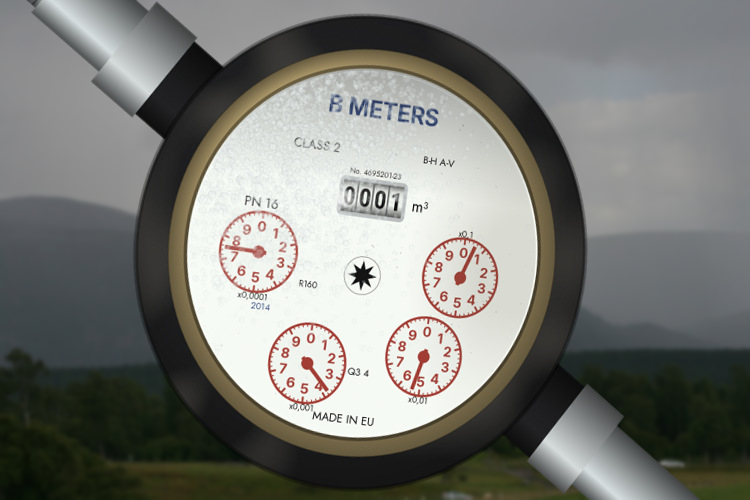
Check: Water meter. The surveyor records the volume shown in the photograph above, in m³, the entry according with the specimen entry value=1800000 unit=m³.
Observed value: value=1.0537 unit=m³
